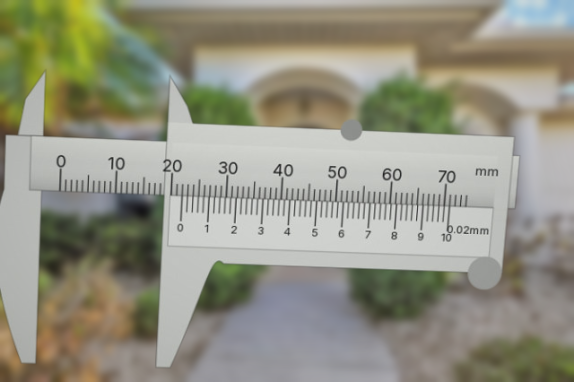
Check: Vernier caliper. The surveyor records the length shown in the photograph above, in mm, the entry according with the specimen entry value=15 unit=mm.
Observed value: value=22.0 unit=mm
